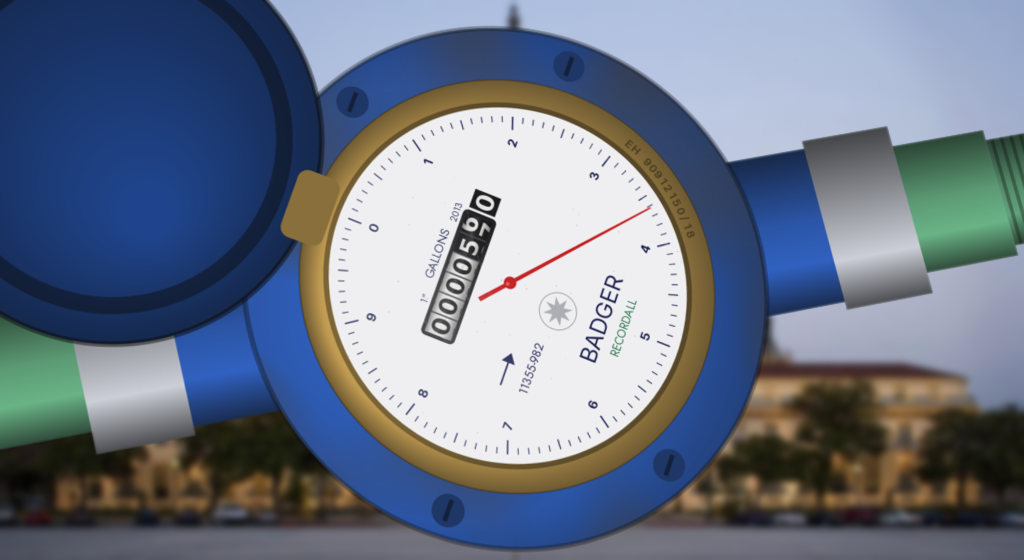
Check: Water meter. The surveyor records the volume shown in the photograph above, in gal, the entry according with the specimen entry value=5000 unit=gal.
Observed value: value=563.6 unit=gal
